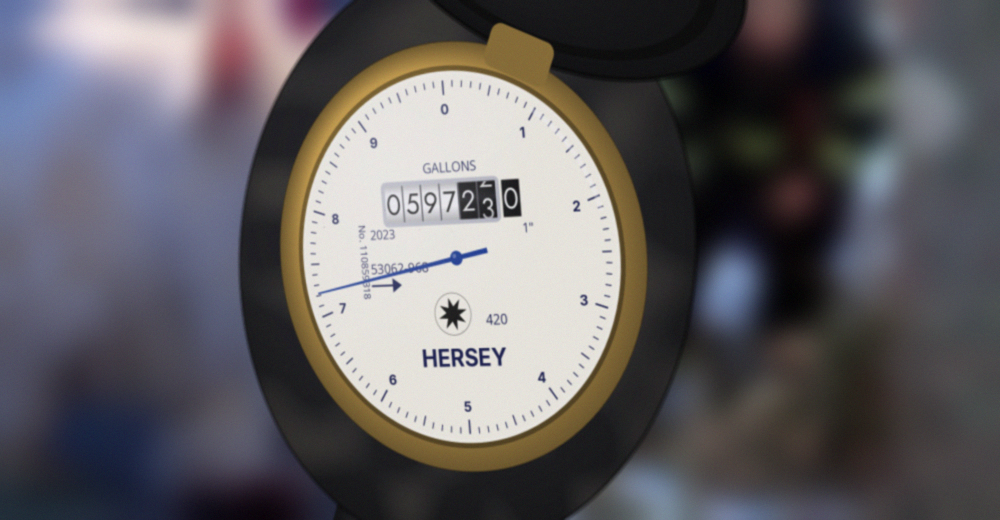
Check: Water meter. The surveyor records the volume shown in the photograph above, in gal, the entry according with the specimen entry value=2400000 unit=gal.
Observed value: value=597227.2 unit=gal
